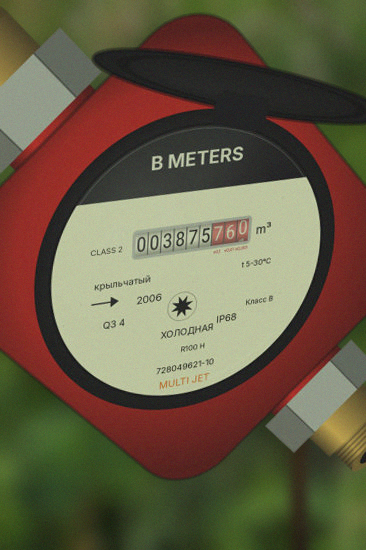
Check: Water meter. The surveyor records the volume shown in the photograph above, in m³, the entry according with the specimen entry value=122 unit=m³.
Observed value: value=3875.760 unit=m³
